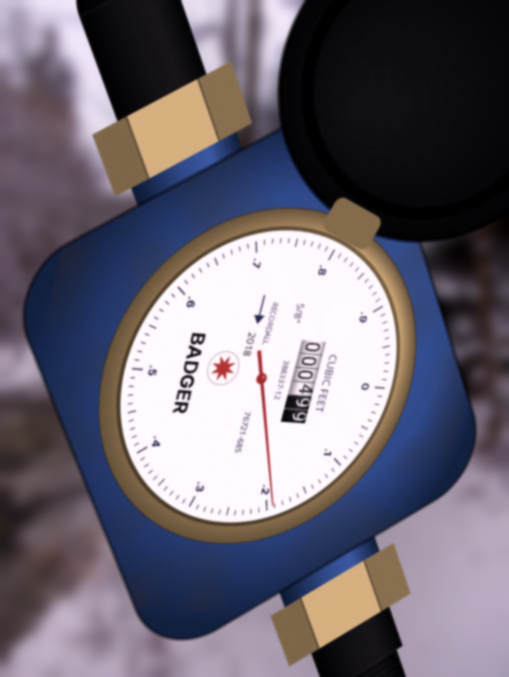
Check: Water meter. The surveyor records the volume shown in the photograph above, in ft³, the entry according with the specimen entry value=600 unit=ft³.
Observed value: value=499.19 unit=ft³
